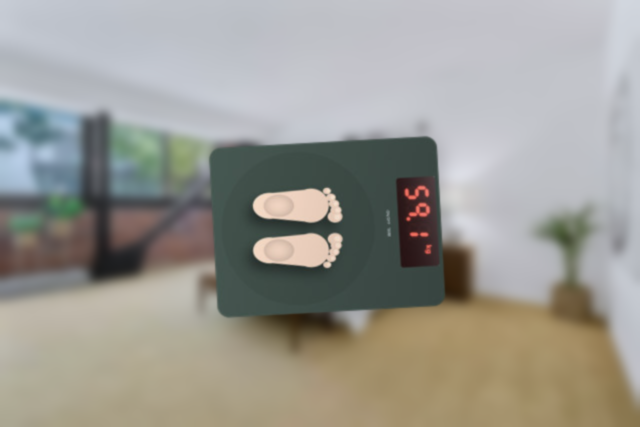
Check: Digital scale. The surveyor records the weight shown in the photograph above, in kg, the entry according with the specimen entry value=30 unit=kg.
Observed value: value=59.1 unit=kg
